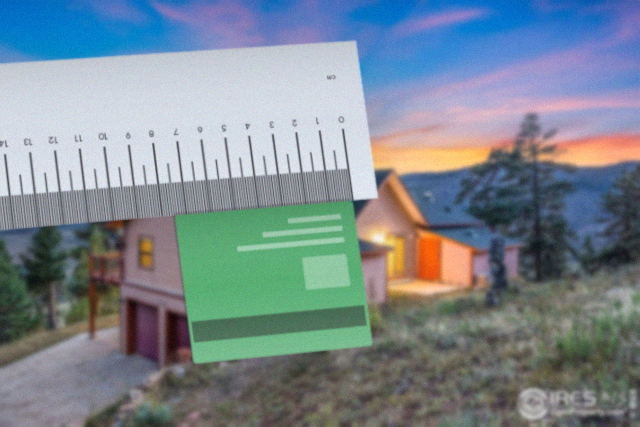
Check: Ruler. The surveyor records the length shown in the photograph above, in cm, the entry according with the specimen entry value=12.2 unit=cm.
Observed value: value=7.5 unit=cm
